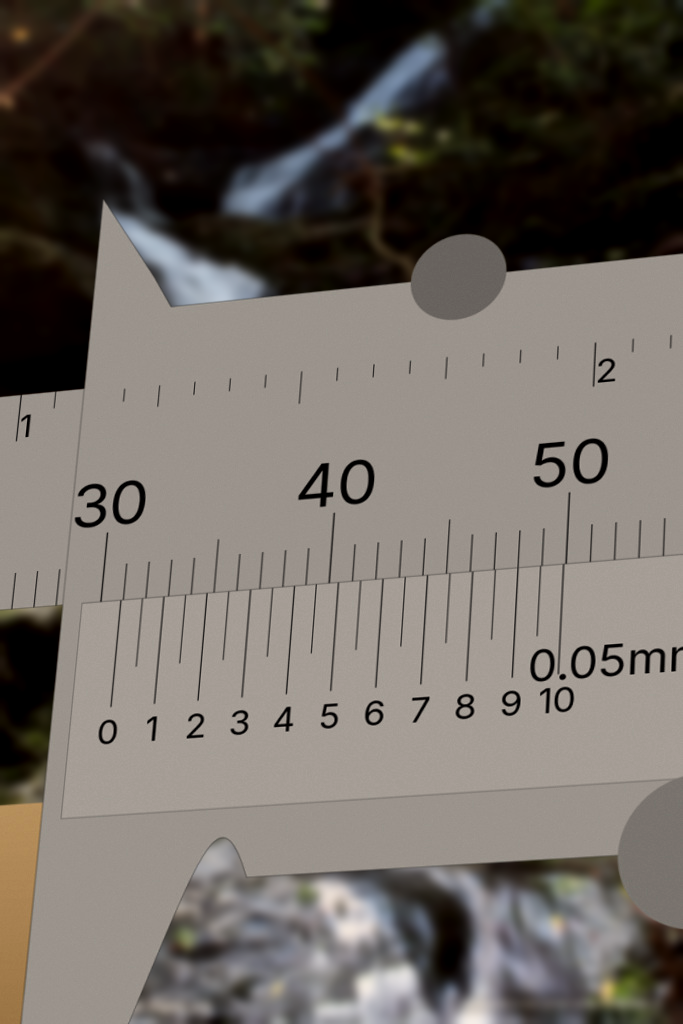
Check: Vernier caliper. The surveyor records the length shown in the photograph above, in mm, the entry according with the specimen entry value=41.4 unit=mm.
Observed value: value=30.9 unit=mm
